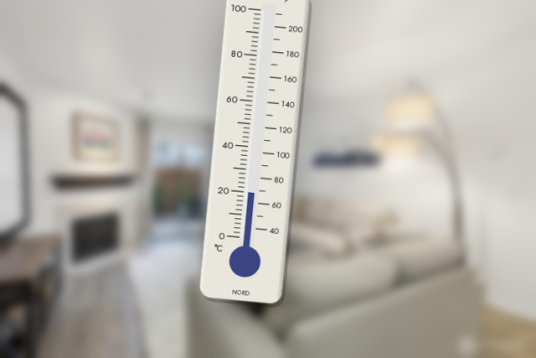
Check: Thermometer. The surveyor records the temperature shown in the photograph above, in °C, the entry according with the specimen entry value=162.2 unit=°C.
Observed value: value=20 unit=°C
